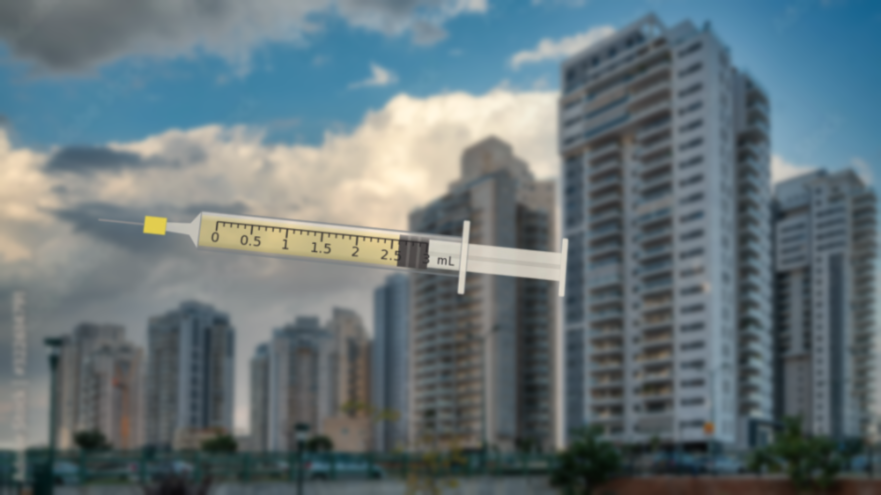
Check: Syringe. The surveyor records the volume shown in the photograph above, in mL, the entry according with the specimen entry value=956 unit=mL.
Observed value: value=2.6 unit=mL
